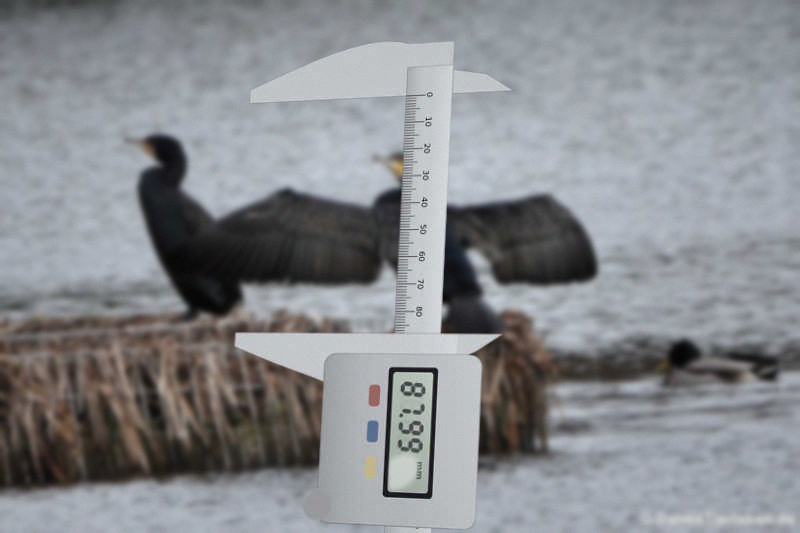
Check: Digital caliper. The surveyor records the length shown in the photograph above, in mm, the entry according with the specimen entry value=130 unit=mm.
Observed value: value=87.99 unit=mm
